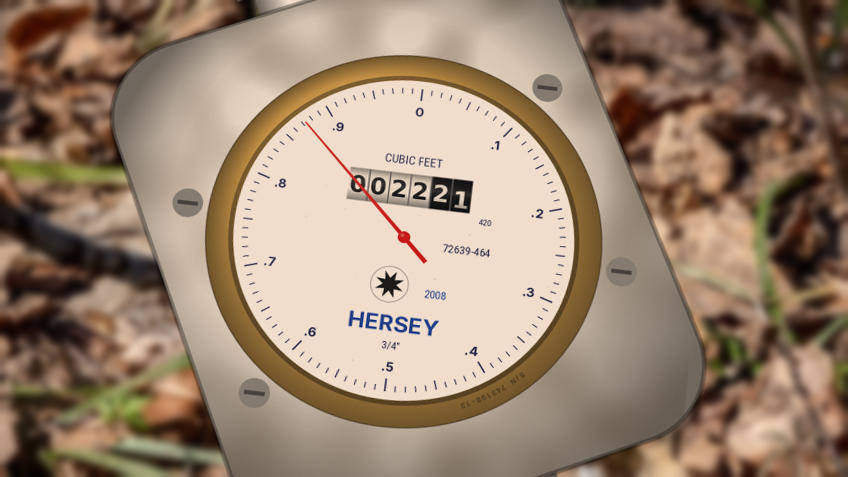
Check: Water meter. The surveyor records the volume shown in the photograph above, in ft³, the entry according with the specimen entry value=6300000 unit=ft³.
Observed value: value=2220.87 unit=ft³
